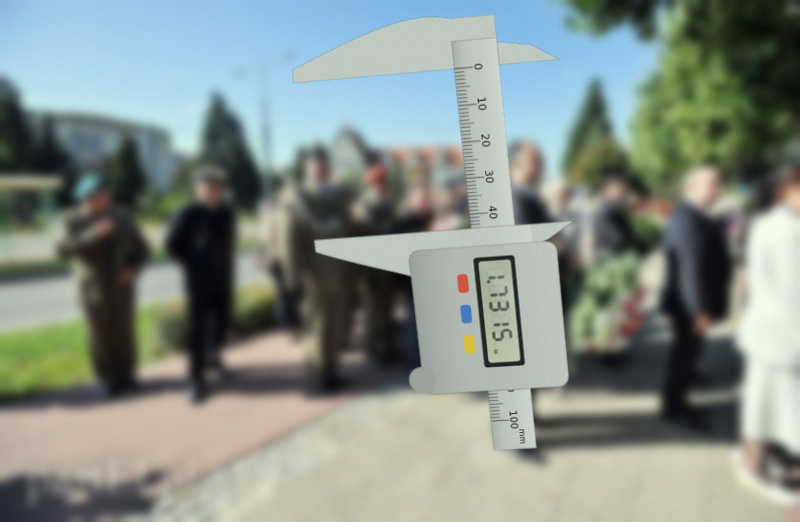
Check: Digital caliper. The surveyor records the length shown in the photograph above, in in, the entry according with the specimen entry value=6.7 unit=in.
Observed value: value=1.7315 unit=in
